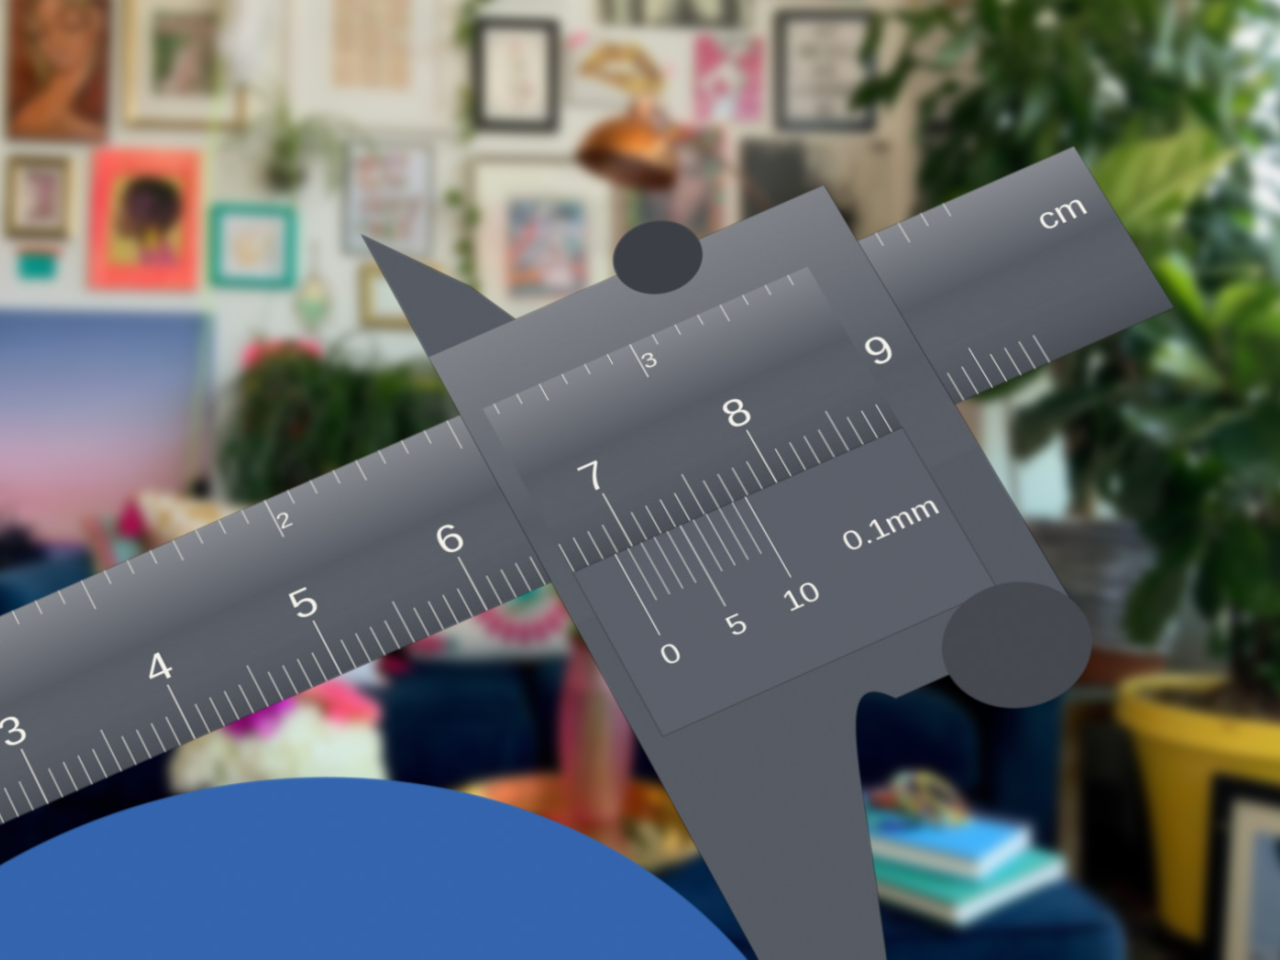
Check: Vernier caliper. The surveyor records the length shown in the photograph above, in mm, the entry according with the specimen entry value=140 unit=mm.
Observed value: value=68.8 unit=mm
